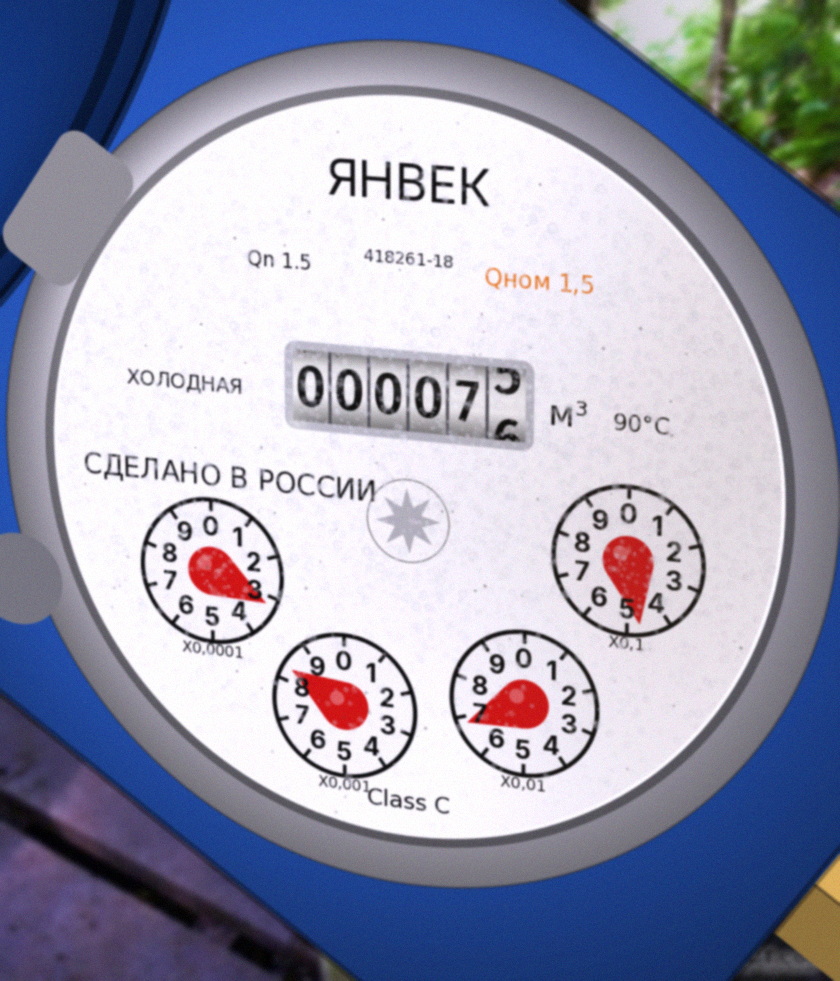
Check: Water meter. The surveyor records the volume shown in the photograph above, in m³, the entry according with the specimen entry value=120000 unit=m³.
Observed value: value=75.4683 unit=m³
